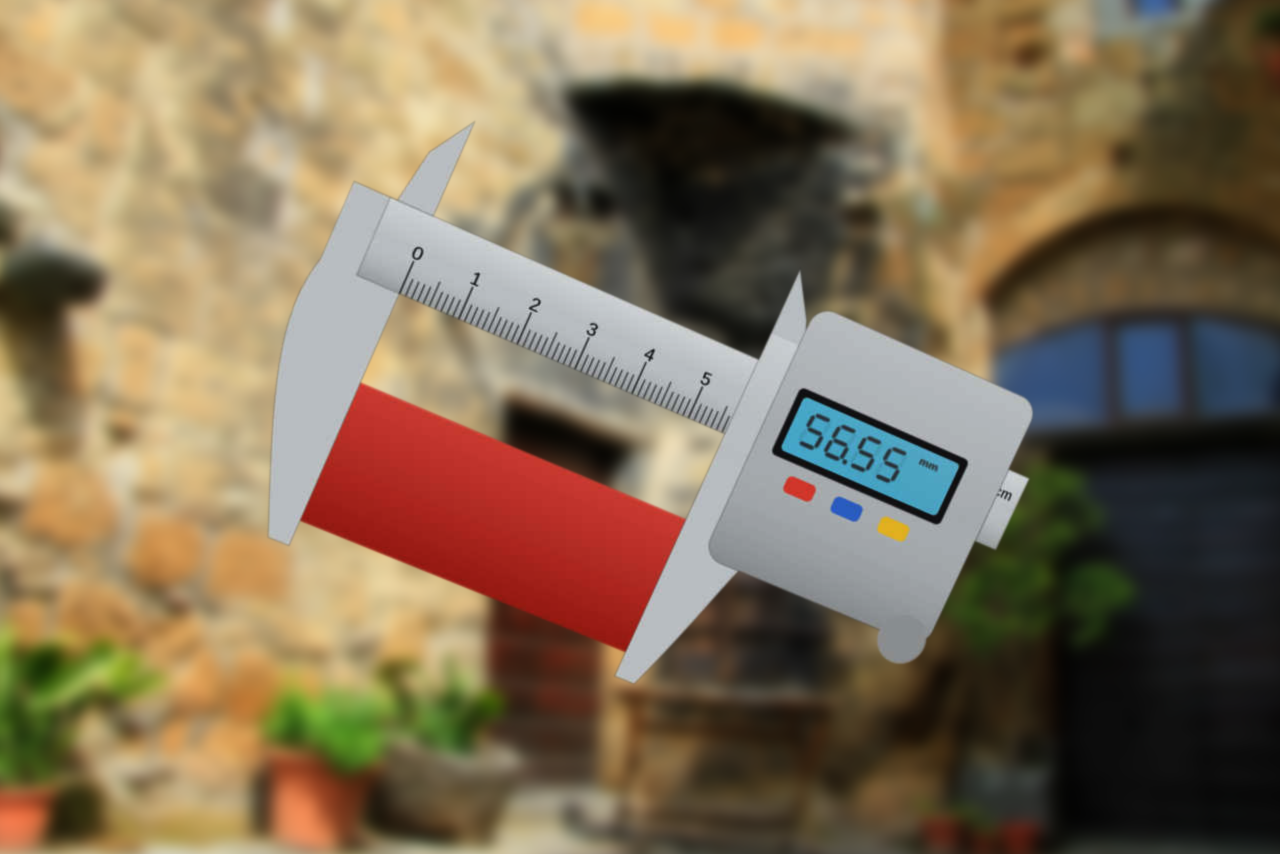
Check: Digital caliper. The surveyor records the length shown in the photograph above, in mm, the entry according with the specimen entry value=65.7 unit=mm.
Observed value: value=56.55 unit=mm
